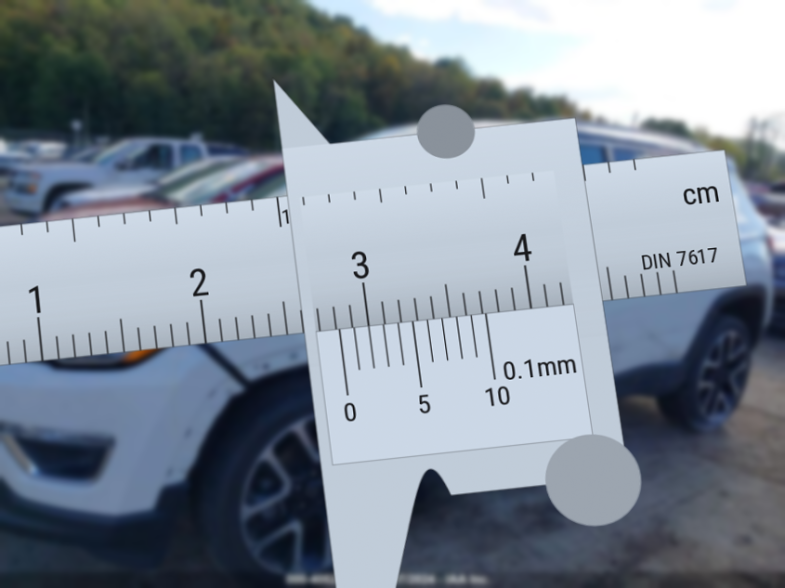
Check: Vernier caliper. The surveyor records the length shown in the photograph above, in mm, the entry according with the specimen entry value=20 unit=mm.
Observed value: value=28.2 unit=mm
